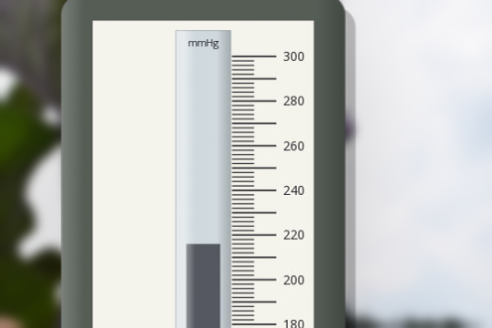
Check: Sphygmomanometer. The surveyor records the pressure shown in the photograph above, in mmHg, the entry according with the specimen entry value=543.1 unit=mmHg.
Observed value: value=216 unit=mmHg
